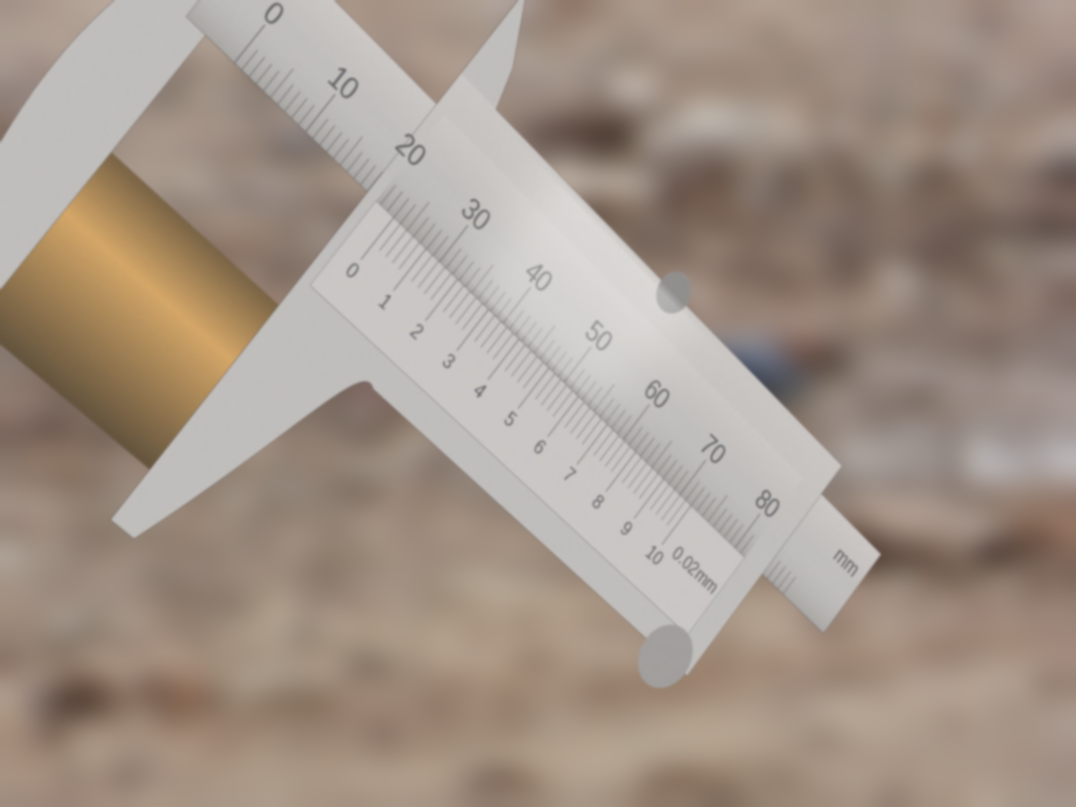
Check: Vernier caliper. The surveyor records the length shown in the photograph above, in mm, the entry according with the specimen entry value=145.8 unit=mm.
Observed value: value=23.0 unit=mm
